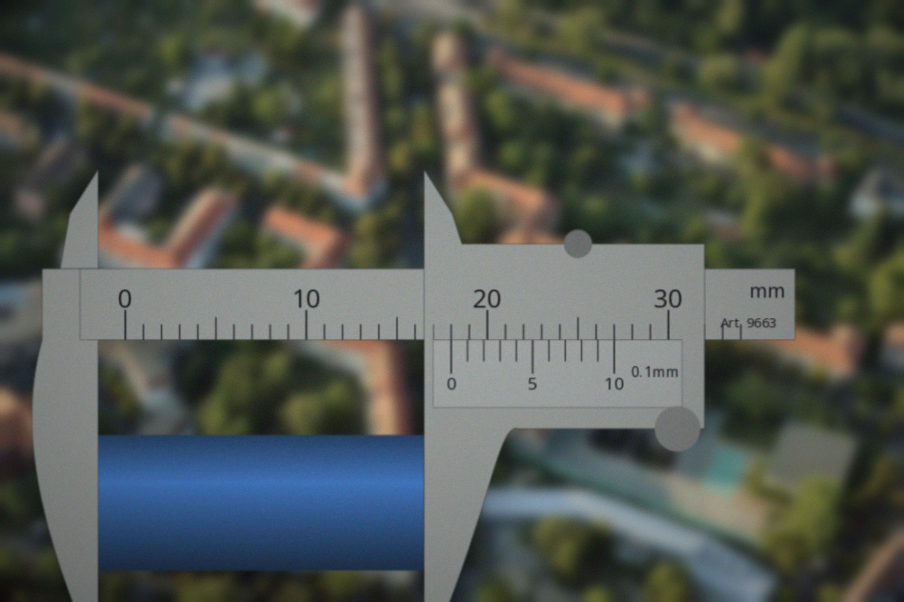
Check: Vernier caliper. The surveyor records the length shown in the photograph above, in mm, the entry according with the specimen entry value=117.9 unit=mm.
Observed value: value=18.0 unit=mm
